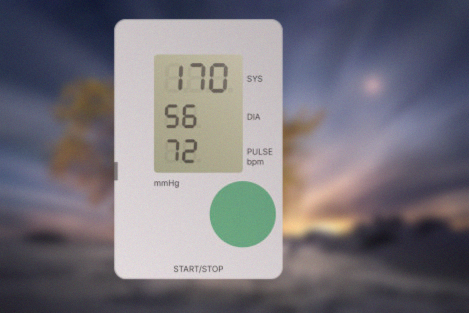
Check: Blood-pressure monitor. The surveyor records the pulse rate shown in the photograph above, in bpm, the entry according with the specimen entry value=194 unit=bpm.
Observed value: value=72 unit=bpm
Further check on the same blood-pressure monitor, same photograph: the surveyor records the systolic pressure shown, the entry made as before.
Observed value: value=170 unit=mmHg
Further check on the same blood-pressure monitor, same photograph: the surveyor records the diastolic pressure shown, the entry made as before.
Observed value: value=56 unit=mmHg
